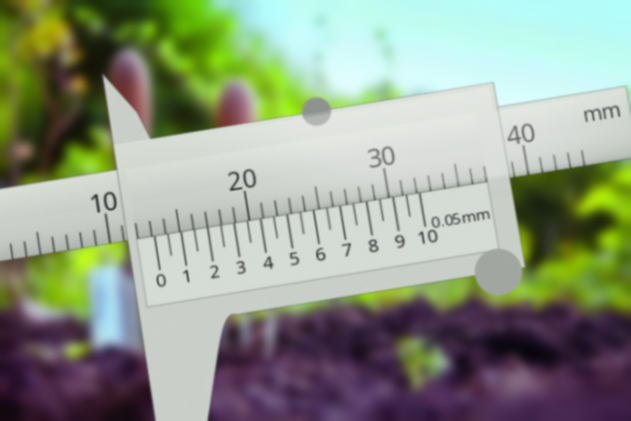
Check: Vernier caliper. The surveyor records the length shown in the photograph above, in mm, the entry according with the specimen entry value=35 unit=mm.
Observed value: value=13.2 unit=mm
